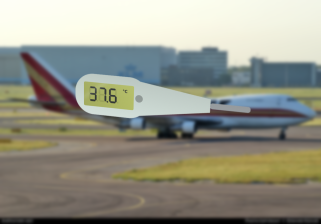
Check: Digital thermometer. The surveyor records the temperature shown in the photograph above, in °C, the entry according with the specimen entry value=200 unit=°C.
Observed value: value=37.6 unit=°C
